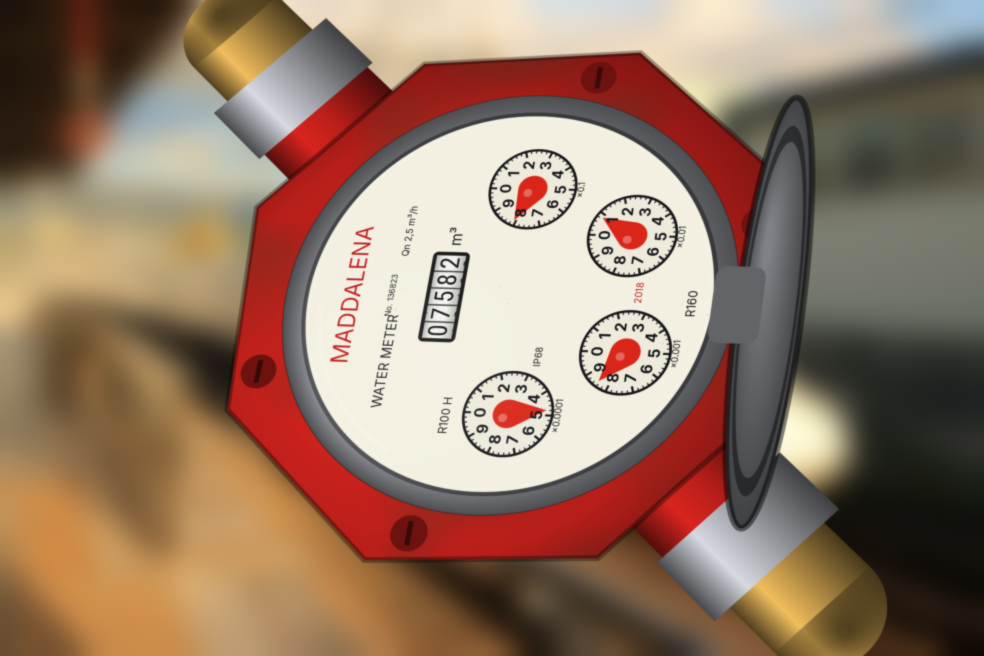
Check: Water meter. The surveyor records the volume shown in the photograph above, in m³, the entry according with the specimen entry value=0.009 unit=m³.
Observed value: value=7582.8084 unit=m³
